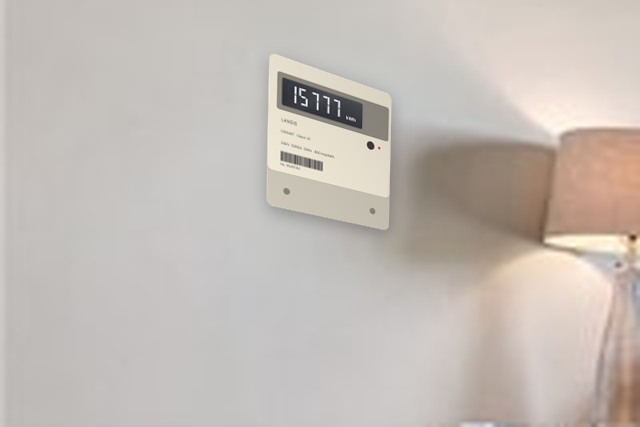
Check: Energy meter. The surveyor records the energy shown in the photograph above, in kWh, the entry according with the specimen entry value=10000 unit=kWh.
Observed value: value=15777 unit=kWh
